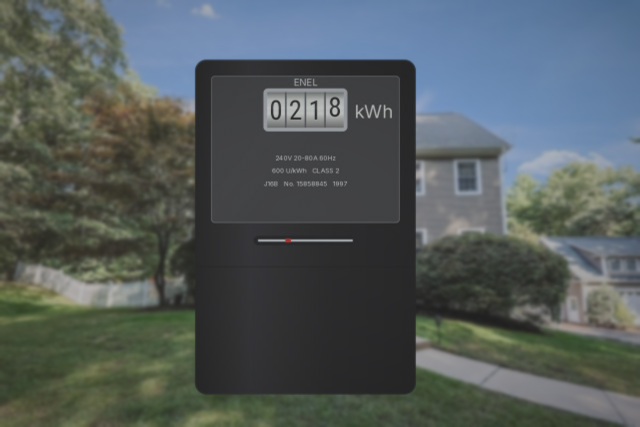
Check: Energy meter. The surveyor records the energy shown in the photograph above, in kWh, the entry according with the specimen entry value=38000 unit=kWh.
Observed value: value=218 unit=kWh
